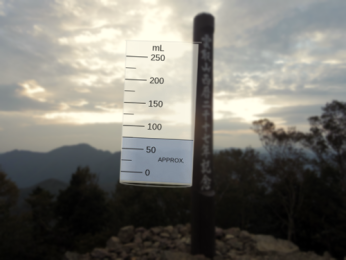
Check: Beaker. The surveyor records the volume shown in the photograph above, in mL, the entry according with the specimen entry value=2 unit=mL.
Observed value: value=75 unit=mL
